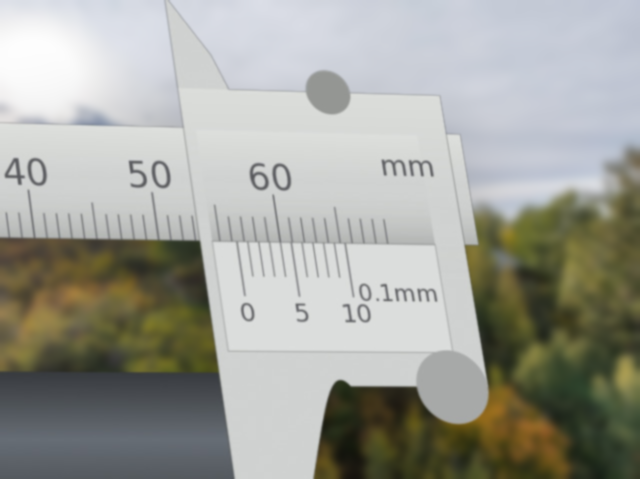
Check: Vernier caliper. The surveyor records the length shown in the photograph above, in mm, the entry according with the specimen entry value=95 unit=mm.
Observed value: value=56.4 unit=mm
